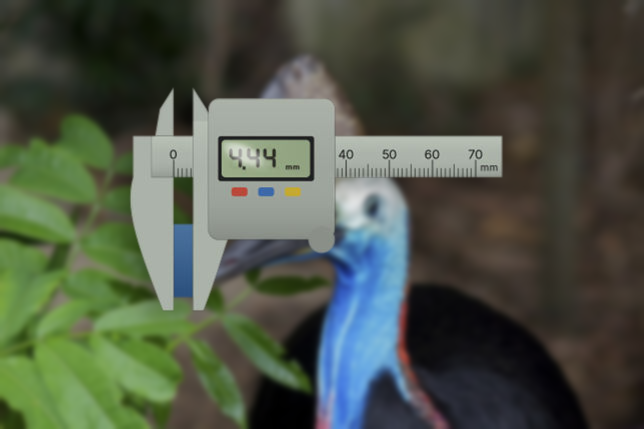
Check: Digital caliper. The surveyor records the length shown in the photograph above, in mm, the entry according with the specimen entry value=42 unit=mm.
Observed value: value=4.44 unit=mm
